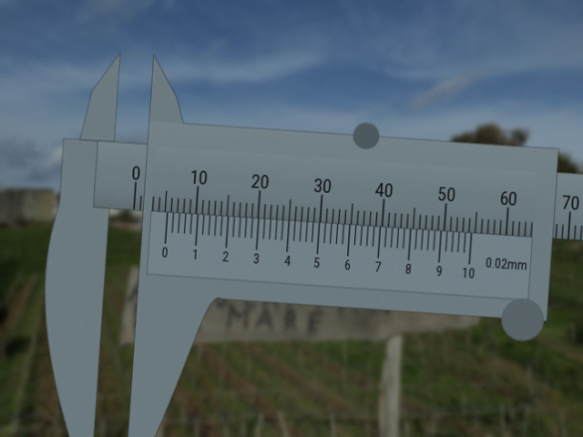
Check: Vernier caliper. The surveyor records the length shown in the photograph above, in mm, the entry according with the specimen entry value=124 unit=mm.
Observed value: value=5.4 unit=mm
